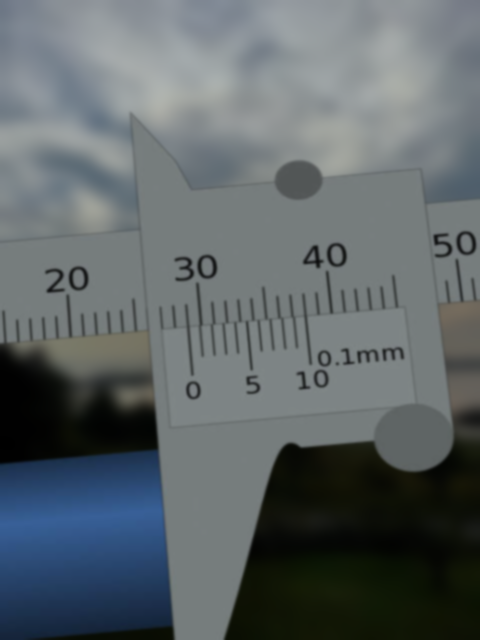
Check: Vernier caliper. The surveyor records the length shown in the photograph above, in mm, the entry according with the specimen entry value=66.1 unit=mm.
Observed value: value=29.0 unit=mm
